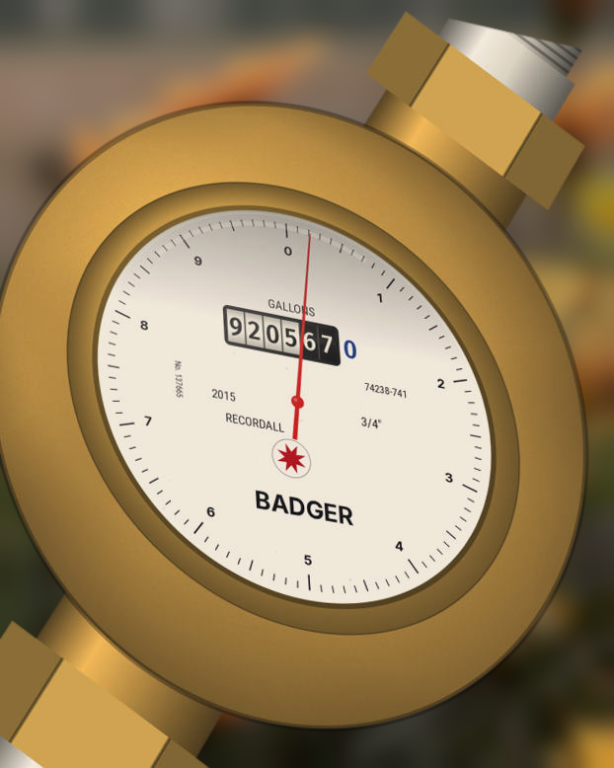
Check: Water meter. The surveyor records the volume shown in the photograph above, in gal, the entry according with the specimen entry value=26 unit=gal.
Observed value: value=9205670.2 unit=gal
